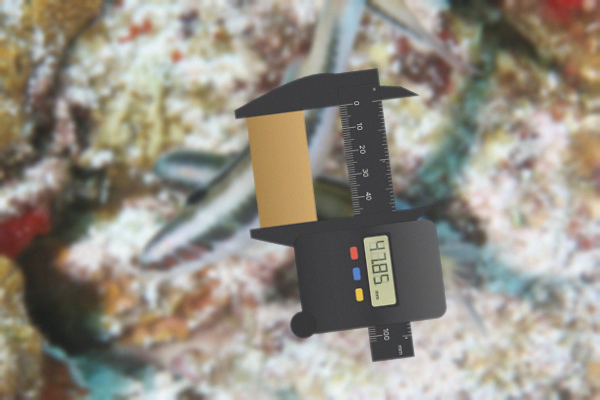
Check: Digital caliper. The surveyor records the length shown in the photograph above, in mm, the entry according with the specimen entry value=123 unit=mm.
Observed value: value=47.85 unit=mm
